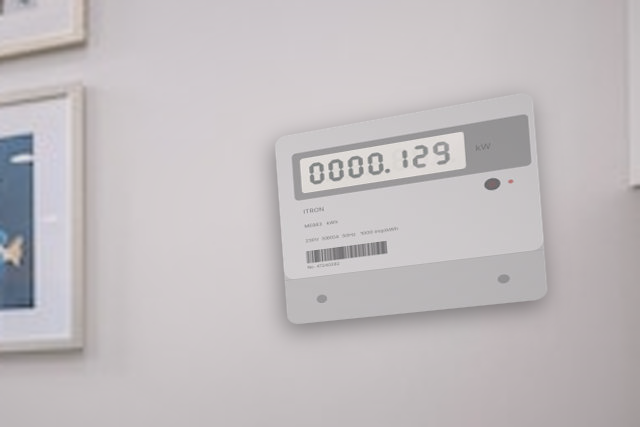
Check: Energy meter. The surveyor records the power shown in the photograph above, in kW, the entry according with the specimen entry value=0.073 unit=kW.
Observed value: value=0.129 unit=kW
